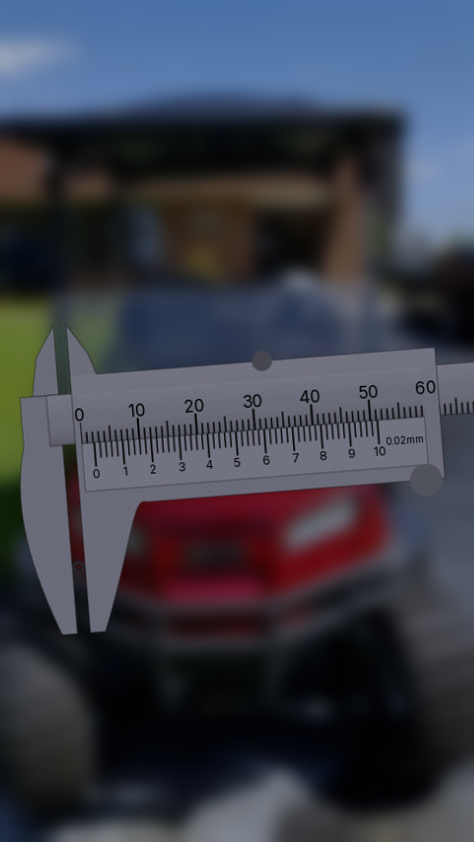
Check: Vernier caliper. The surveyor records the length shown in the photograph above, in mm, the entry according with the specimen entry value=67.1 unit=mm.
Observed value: value=2.2 unit=mm
